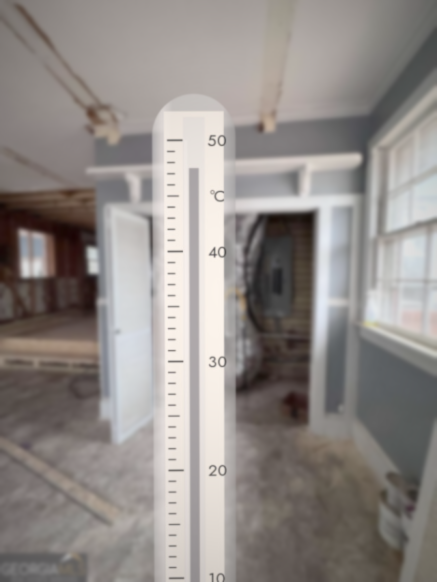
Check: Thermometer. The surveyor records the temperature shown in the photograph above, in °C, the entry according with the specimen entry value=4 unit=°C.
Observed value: value=47.5 unit=°C
